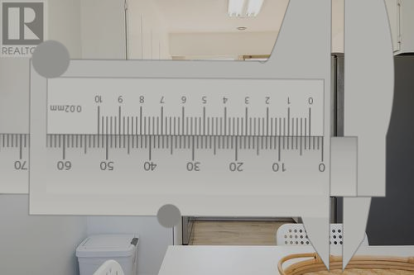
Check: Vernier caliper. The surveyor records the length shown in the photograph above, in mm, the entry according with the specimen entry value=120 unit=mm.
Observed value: value=3.0 unit=mm
